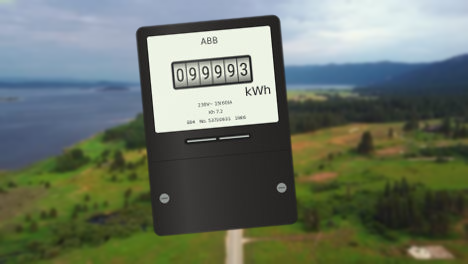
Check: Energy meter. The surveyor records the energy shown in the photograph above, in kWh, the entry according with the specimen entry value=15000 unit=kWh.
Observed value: value=99993 unit=kWh
